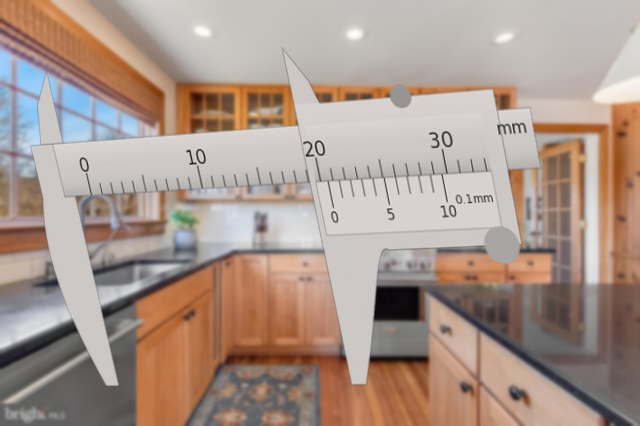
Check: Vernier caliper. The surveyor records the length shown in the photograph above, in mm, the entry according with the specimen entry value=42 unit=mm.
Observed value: value=20.6 unit=mm
